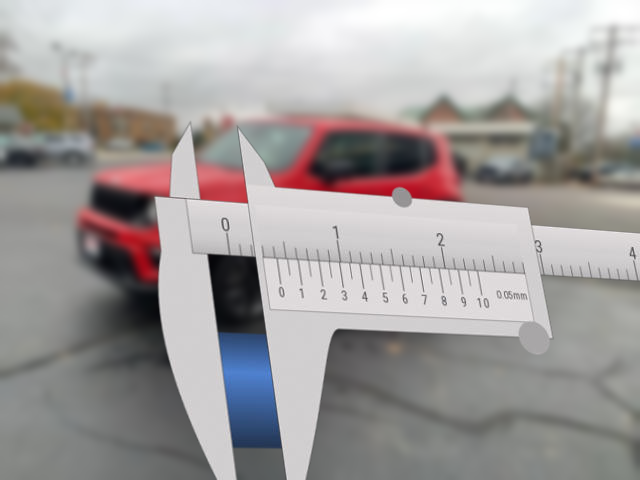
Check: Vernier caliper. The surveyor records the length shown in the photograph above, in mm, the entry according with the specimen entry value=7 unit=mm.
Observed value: value=4.2 unit=mm
